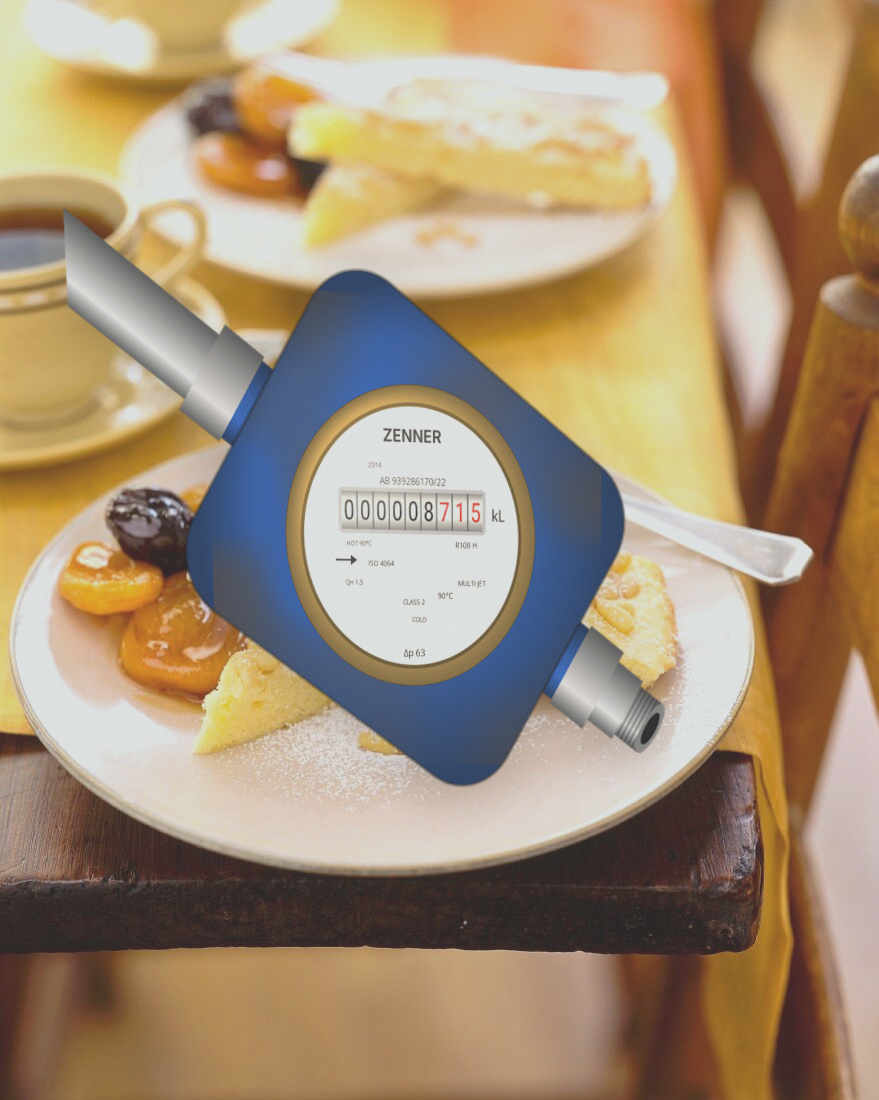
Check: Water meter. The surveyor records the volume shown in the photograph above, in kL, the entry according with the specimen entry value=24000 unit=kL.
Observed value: value=8.715 unit=kL
